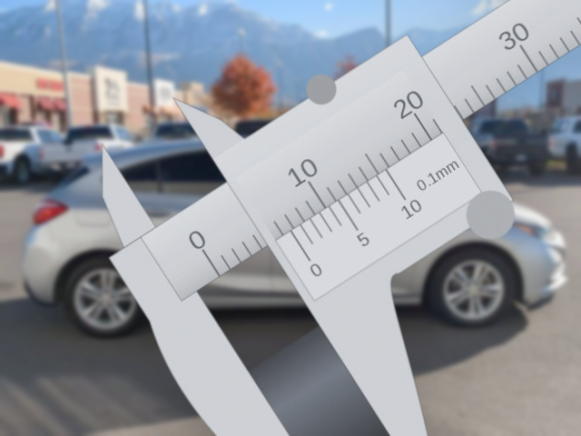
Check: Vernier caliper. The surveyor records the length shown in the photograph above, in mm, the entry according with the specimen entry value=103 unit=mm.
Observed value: value=6.7 unit=mm
